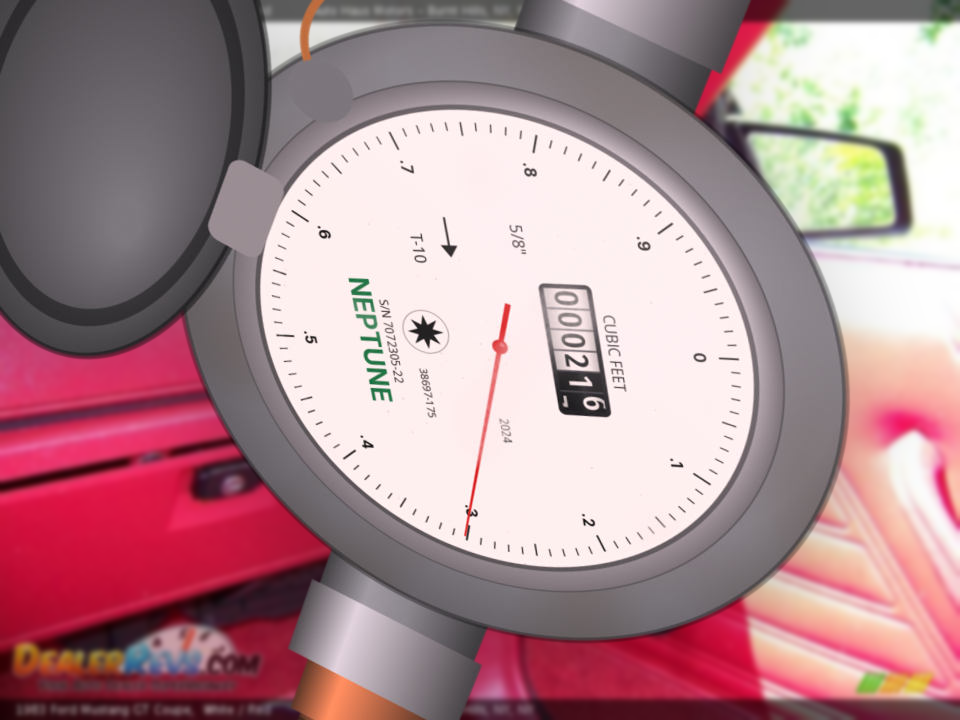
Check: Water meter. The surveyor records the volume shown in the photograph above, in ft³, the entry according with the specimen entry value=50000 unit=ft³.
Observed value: value=216.30 unit=ft³
